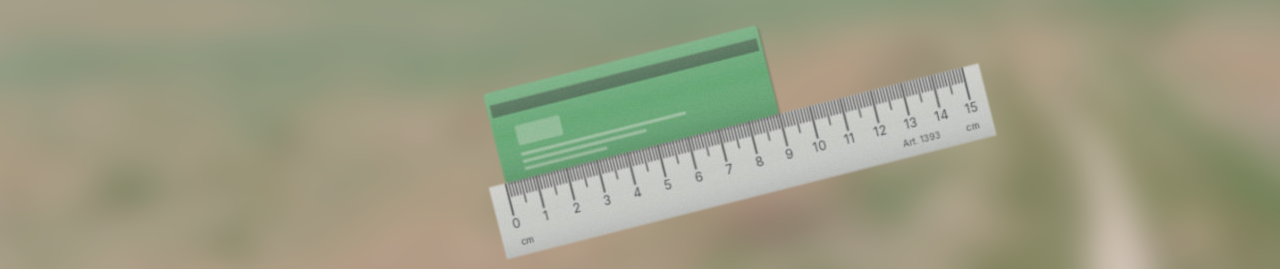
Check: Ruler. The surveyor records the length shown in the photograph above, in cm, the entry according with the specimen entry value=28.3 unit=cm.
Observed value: value=9 unit=cm
